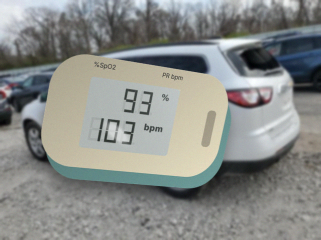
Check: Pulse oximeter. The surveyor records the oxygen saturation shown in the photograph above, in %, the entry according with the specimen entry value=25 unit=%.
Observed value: value=93 unit=%
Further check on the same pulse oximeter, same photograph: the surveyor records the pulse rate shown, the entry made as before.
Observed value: value=103 unit=bpm
